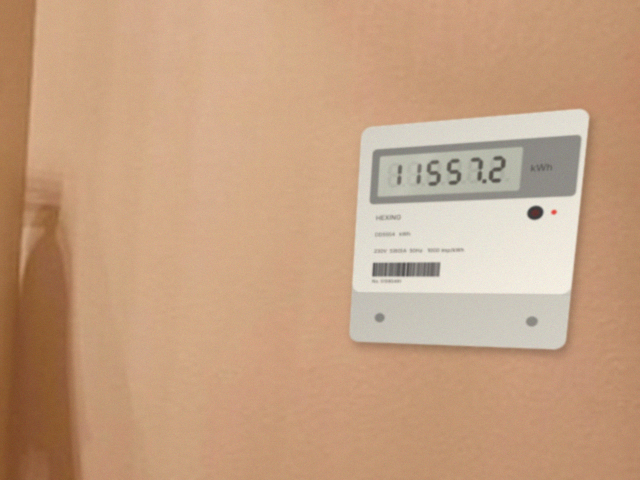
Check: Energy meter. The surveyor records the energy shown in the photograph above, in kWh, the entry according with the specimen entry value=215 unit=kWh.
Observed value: value=11557.2 unit=kWh
